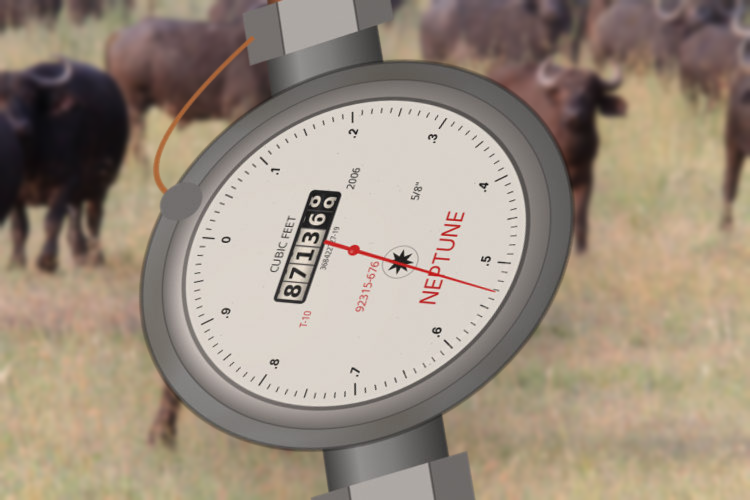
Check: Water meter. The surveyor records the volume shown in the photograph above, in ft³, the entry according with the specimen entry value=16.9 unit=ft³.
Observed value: value=871368.53 unit=ft³
